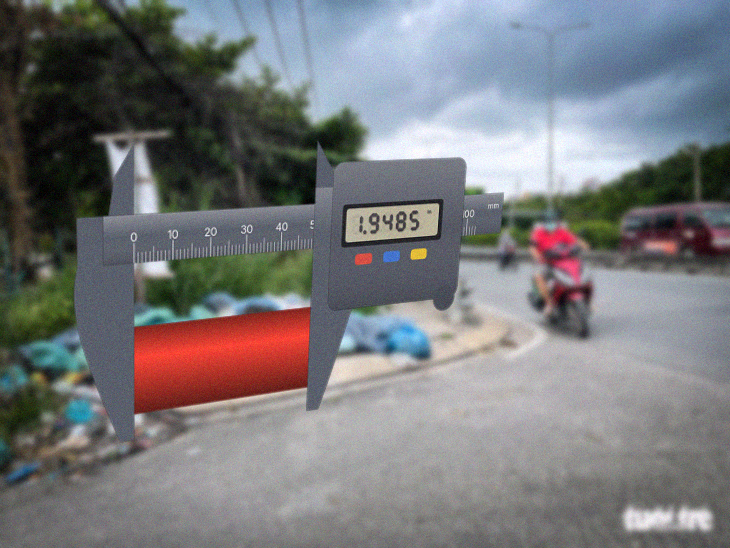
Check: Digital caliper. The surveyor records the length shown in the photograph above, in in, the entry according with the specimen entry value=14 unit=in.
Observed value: value=1.9485 unit=in
